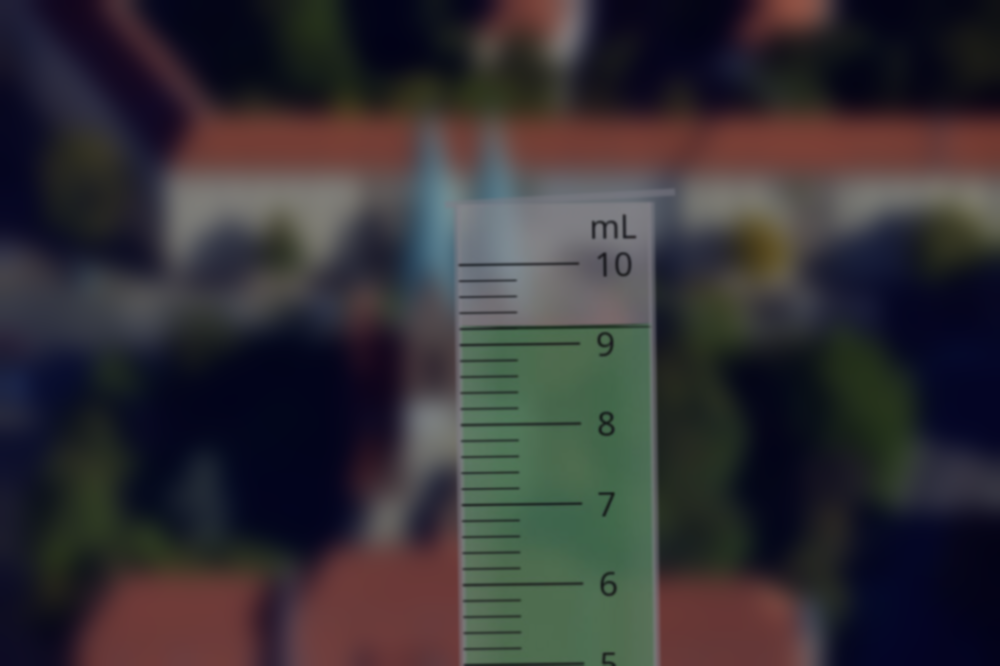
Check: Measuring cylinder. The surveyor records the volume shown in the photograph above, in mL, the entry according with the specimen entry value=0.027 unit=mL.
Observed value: value=9.2 unit=mL
